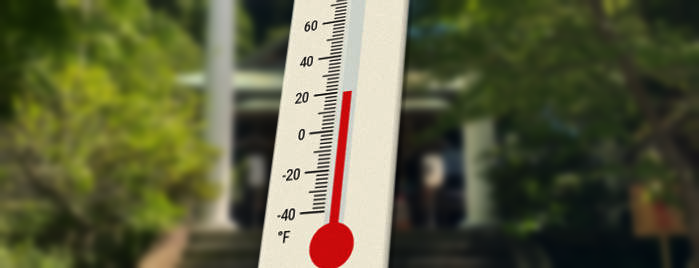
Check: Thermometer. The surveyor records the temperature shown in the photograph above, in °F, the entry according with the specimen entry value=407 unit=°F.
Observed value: value=20 unit=°F
